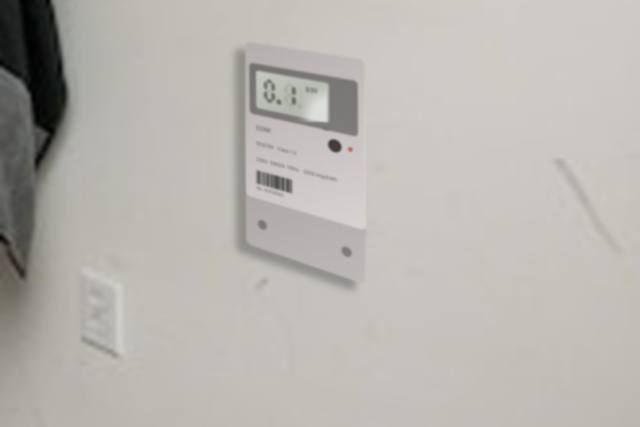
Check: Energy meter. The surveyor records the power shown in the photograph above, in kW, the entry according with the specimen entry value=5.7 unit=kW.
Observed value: value=0.1 unit=kW
